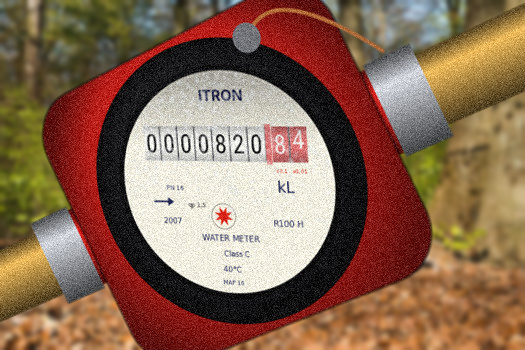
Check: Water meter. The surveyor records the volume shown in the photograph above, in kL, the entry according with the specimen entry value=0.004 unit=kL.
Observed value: value=820.84 unit=kL
